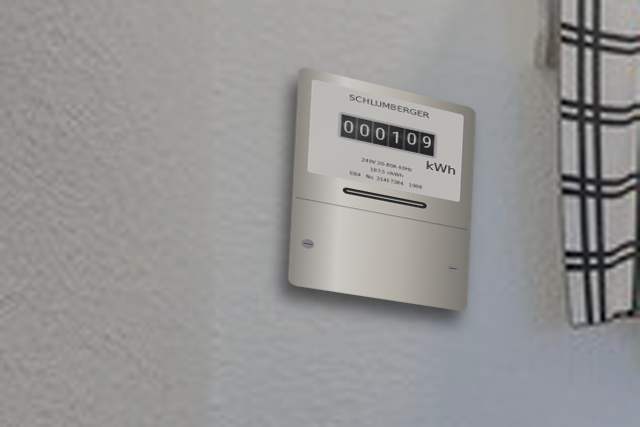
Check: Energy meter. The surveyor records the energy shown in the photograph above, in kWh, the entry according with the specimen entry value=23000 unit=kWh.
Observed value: value=109 unit=kWh
